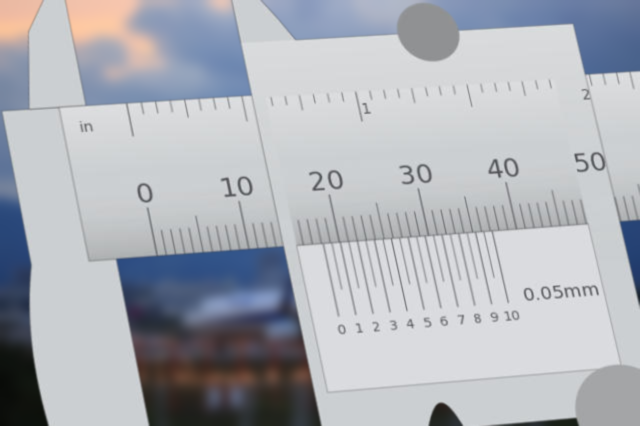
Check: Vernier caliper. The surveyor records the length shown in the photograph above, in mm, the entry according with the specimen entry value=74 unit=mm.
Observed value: value=18.2 unit=mm
